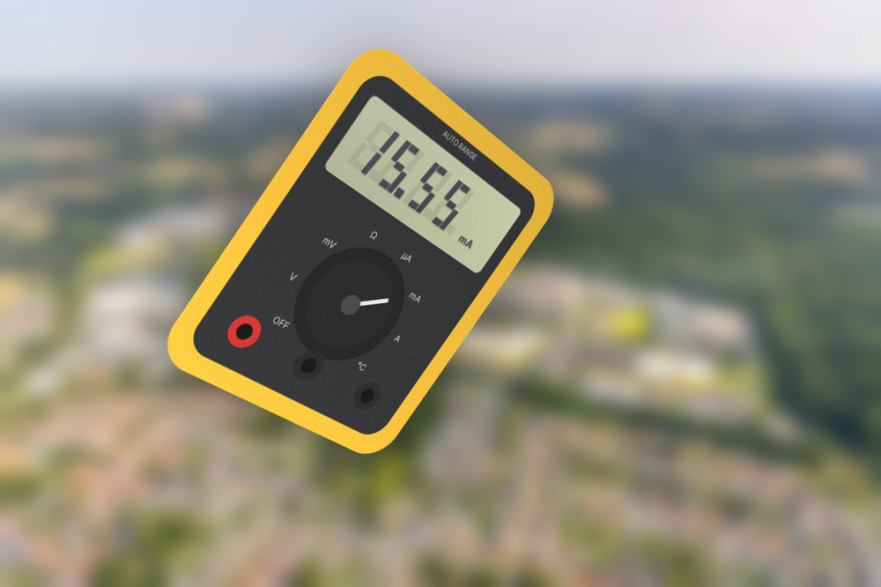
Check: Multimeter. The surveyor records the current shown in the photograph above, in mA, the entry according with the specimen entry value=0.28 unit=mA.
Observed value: value=15.55 unit=mA
